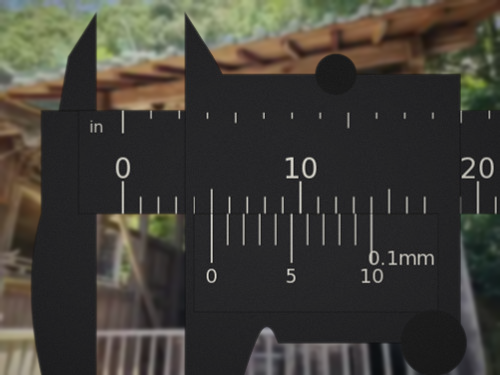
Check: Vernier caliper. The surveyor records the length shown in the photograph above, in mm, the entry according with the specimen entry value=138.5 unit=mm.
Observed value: value=5.0 unit=mm
